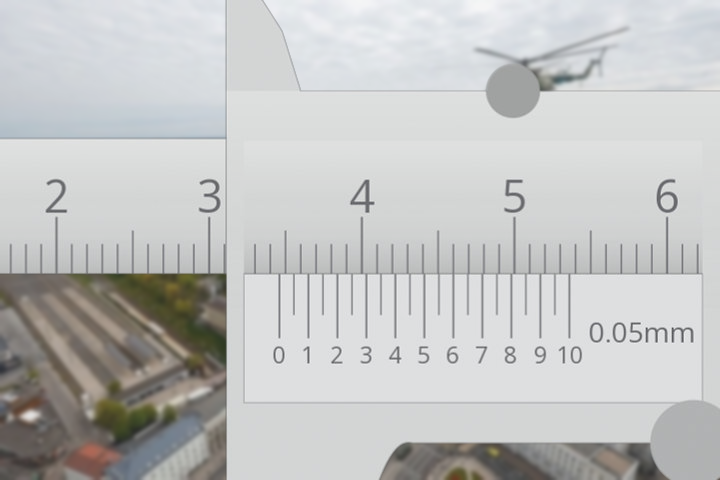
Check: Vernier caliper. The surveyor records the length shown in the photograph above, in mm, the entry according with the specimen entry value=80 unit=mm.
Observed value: value=34.6 unit=mm
